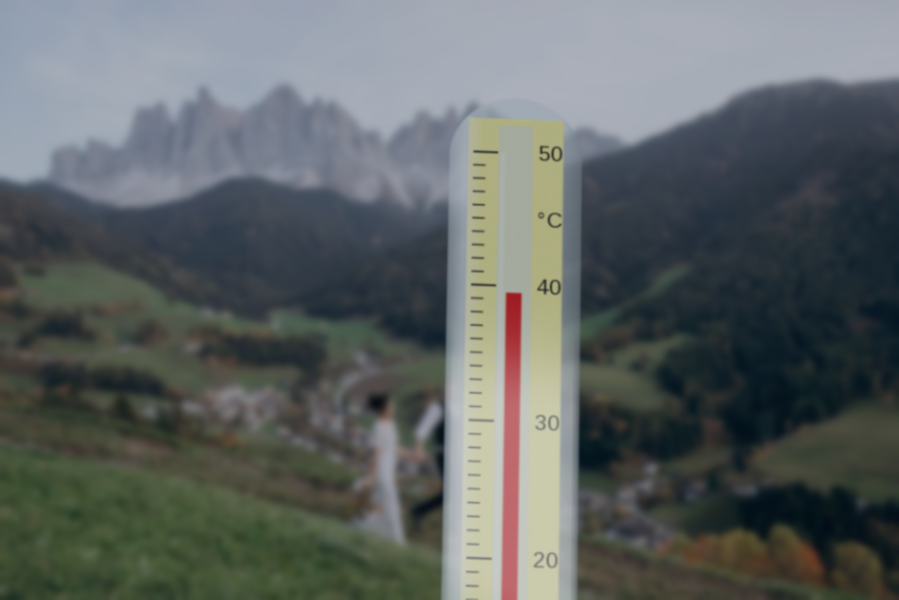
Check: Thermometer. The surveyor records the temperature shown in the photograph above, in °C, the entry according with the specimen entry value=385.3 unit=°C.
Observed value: value=39.5 unit=°C
